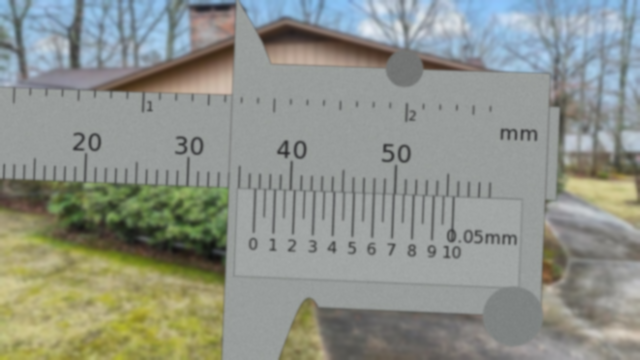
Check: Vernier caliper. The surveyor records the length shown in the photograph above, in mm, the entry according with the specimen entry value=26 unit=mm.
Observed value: value=36.6 unit=mm
